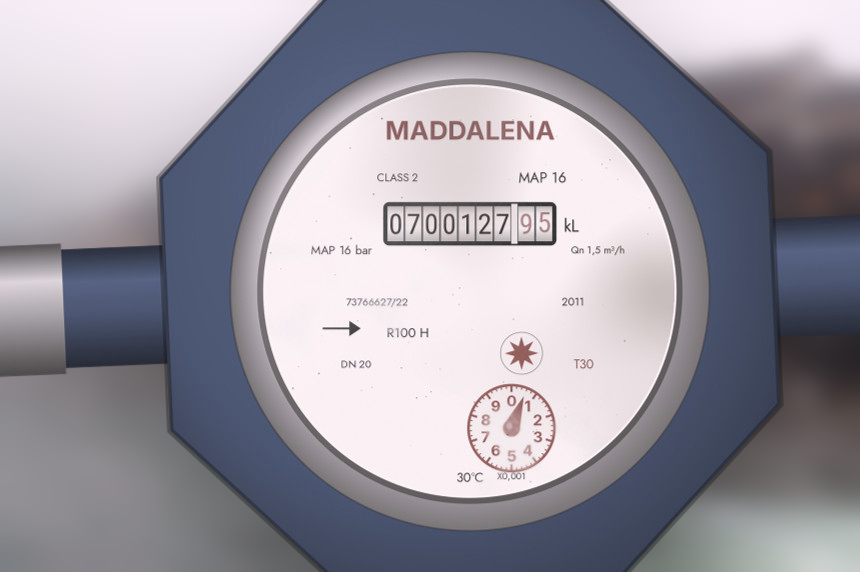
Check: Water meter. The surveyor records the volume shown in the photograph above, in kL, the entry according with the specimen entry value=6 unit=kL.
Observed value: value=700127.950 unit=kL
